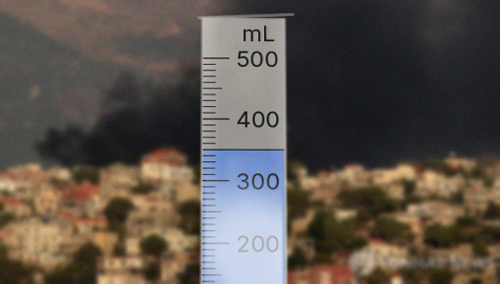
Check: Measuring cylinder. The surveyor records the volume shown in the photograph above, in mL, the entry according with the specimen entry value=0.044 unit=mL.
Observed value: value=350 unit=mL
